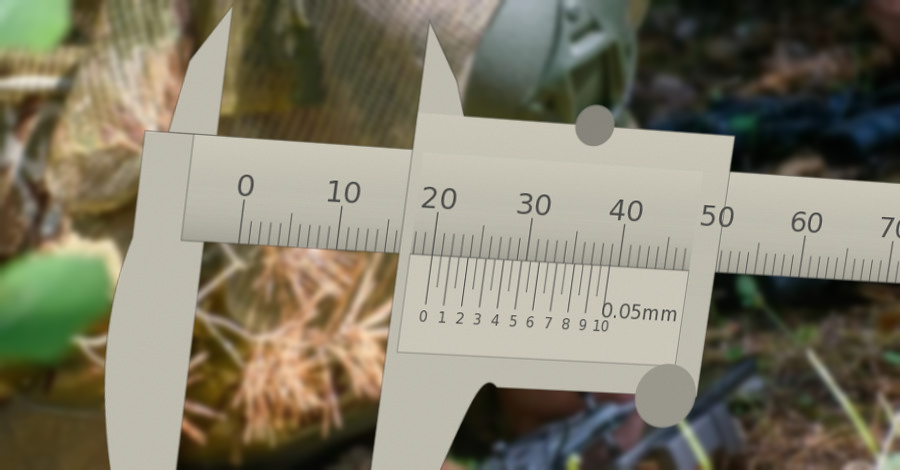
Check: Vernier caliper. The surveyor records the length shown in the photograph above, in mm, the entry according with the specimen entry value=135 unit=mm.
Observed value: value=20.0 unit=mm
